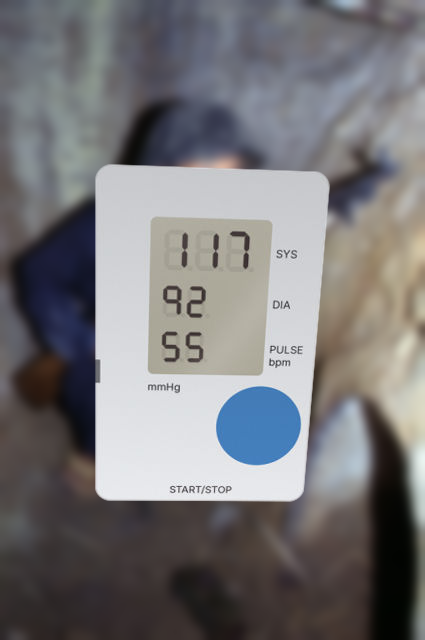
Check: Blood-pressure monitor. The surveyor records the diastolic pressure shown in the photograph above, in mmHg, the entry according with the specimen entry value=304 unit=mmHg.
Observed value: value=92 unit=mmHg
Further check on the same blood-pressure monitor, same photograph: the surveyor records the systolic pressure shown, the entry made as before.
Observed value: value=117 unit=mmHg
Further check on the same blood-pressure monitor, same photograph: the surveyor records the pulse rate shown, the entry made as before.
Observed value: value=55 unit=bpm
